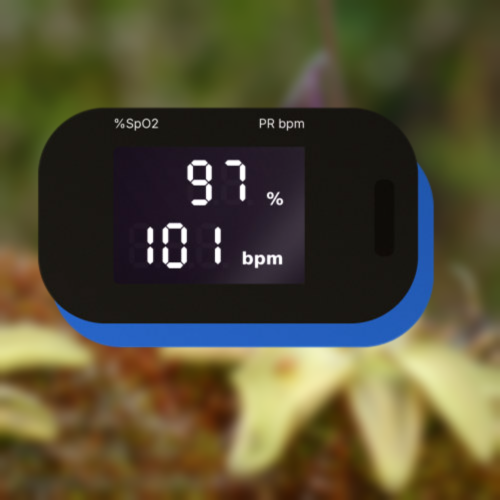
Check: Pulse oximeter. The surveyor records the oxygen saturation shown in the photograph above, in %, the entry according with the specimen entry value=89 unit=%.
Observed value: value=97 unit=%
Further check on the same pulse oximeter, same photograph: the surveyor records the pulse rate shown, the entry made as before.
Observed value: value=101 unit=bpm
